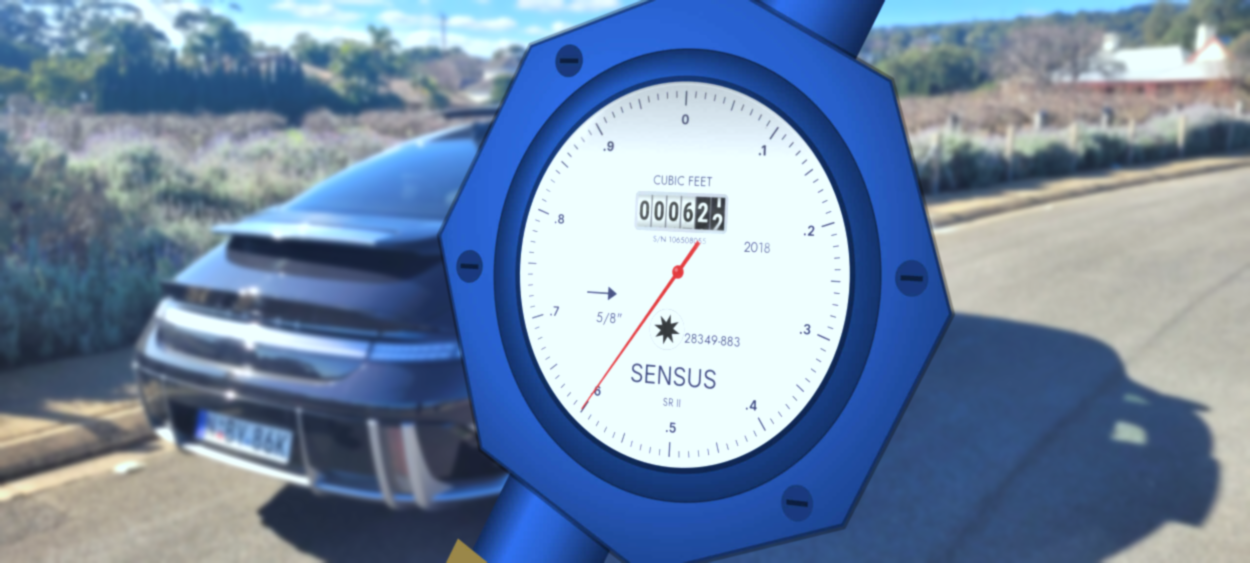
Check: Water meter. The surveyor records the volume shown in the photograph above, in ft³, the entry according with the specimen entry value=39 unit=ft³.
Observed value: value=621.60 unit=ft³
